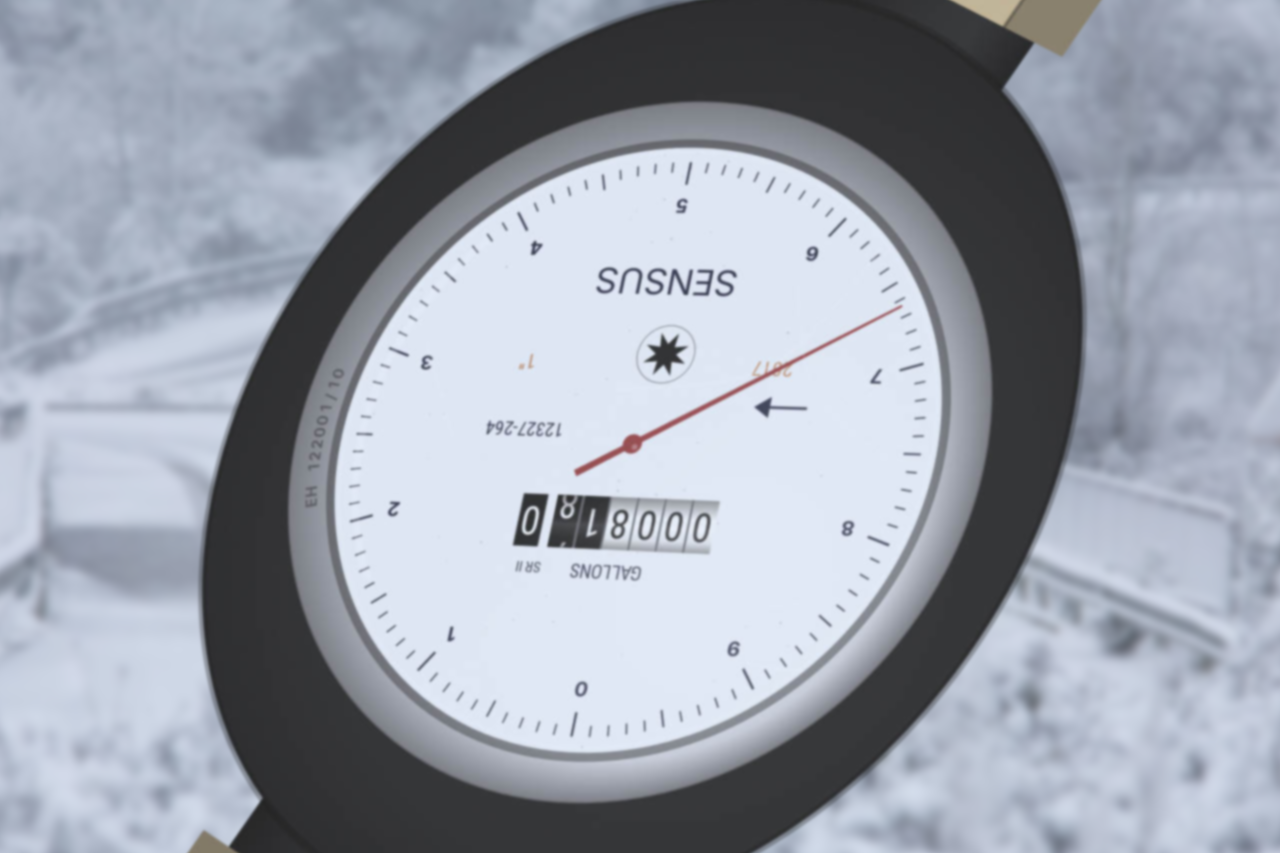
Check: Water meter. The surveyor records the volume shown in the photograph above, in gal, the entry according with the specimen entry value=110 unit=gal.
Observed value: value=8176.6 unit=gal
